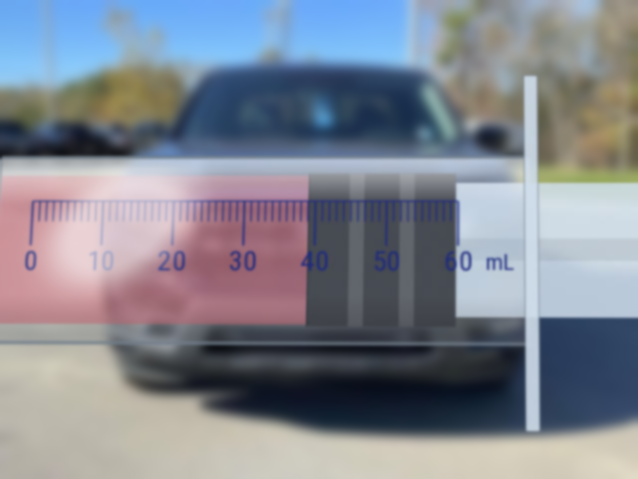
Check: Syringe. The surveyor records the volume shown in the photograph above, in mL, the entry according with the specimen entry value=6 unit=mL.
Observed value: value=39 unit=mL
